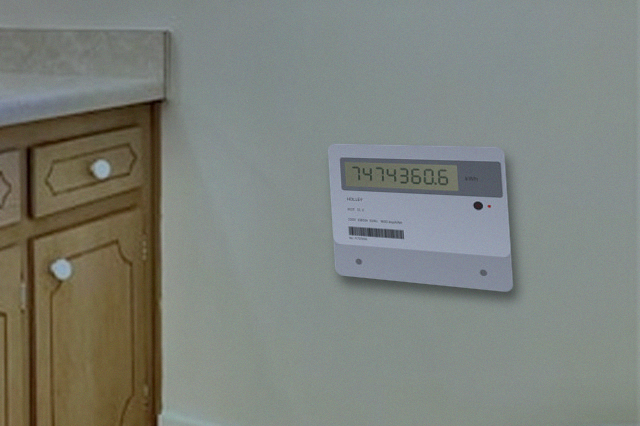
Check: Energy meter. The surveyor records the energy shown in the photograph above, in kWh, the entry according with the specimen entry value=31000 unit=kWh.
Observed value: value=7474360.6 unit=kWh
